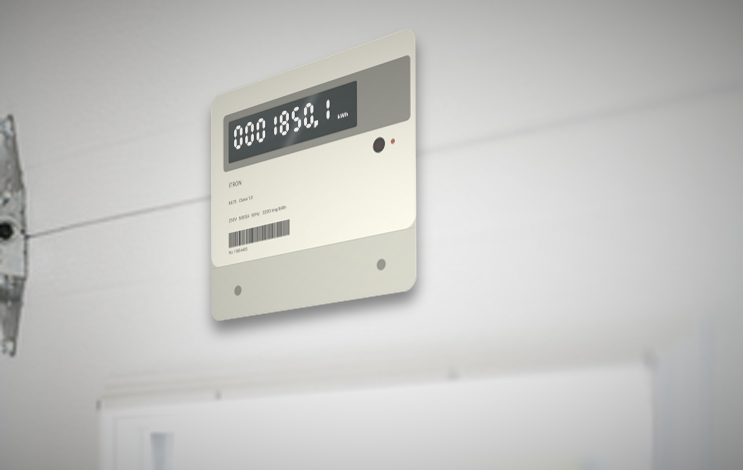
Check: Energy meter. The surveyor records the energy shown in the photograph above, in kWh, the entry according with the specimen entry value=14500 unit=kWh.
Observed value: value=1850.1 unit=kWh
